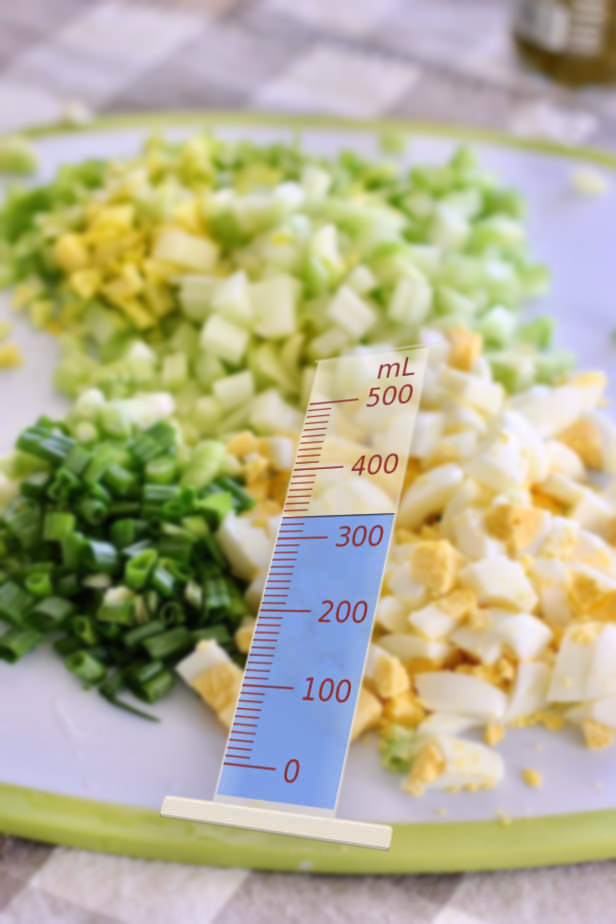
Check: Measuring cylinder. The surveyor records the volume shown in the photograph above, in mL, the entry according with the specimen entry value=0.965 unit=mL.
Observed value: value=330 unit=mL
